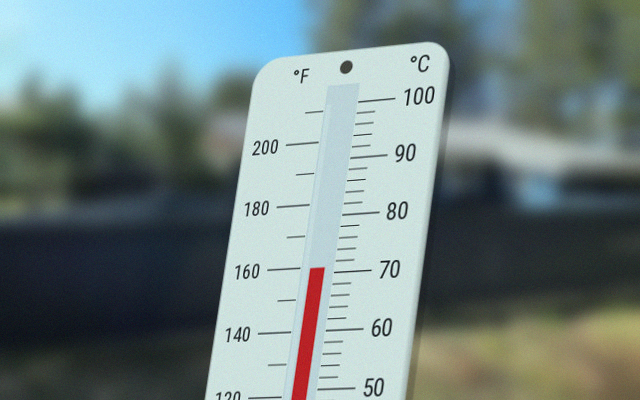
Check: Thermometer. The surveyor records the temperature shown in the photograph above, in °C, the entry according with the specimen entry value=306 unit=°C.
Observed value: value=71 unit=°C
